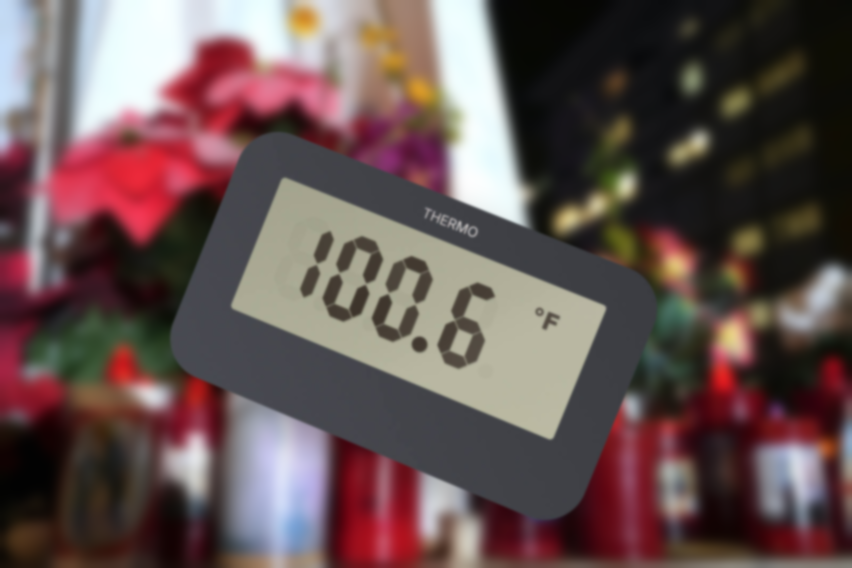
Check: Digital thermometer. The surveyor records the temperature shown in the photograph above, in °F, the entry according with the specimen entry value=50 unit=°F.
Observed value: value=100.6 unit=°F
